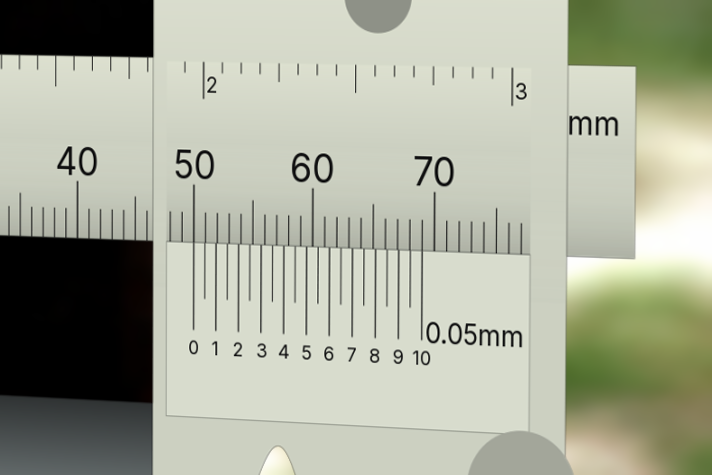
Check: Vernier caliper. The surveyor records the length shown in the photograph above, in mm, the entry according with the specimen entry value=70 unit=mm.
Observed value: value=50.0 unit=mm
